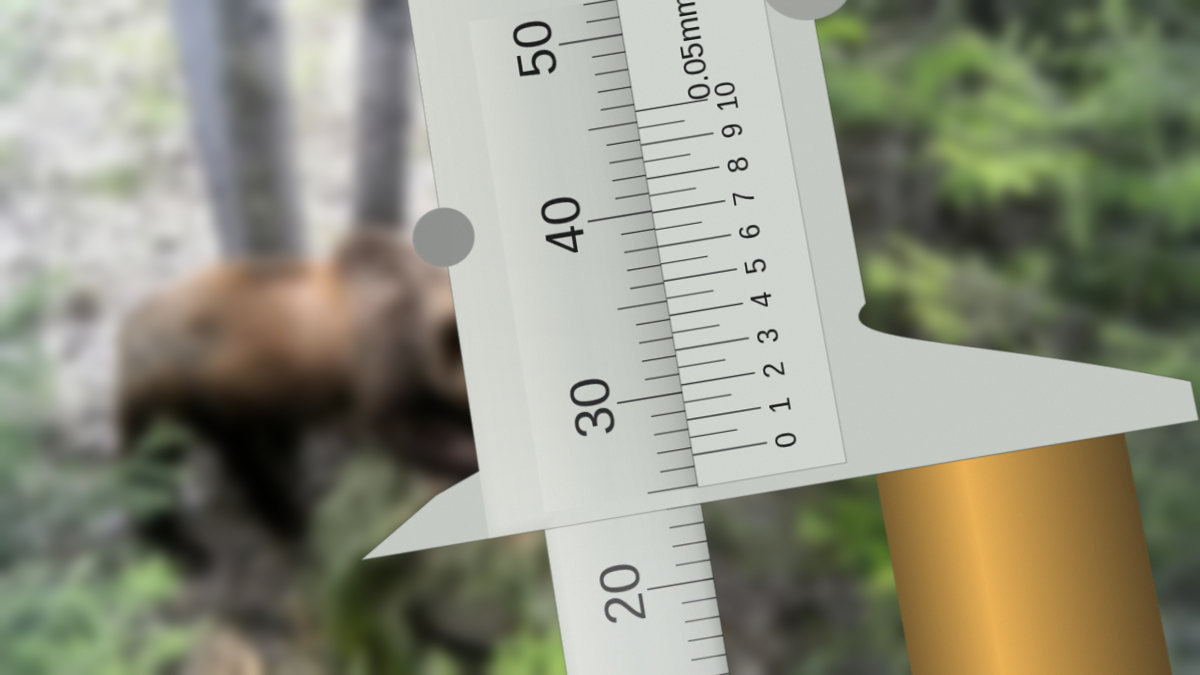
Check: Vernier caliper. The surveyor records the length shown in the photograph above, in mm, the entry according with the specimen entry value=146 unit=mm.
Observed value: value=26.6 unit=mm
